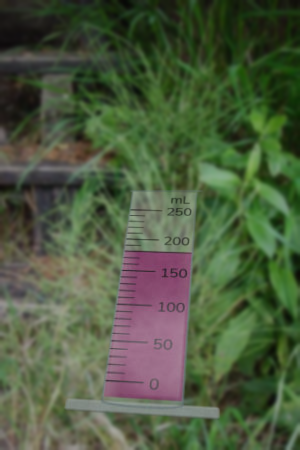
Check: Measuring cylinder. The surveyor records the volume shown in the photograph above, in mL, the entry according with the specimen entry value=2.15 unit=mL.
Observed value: value=180 unit=mL
